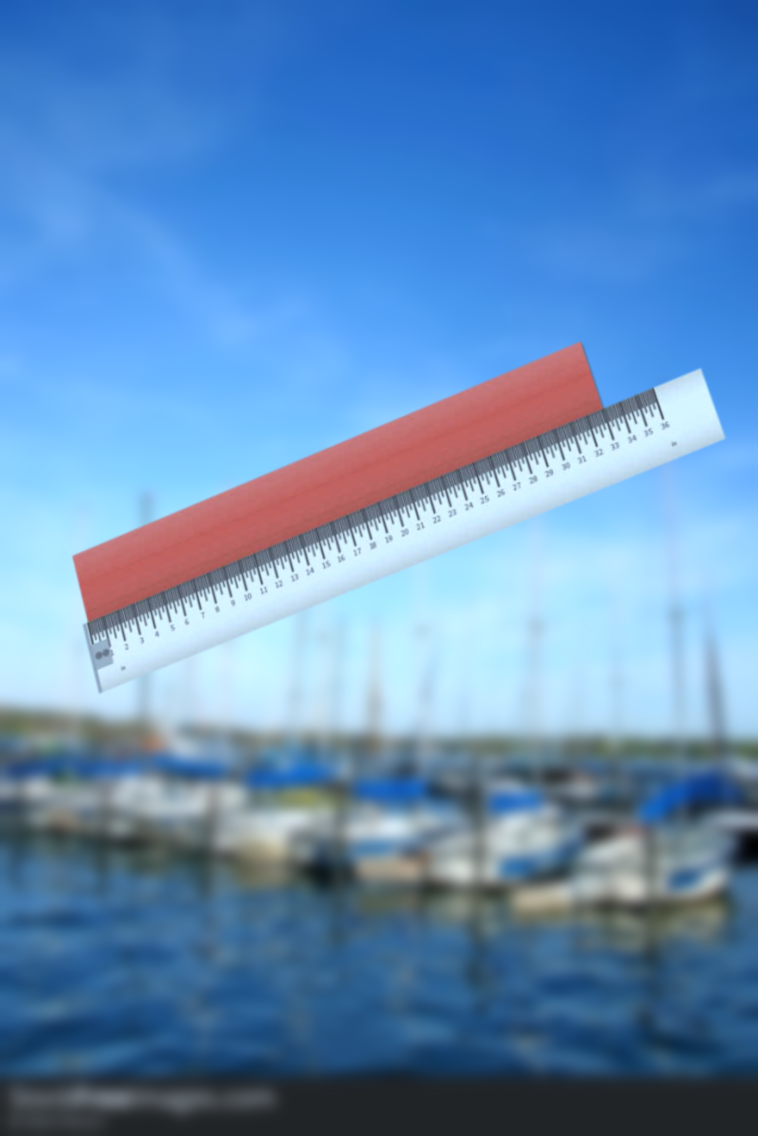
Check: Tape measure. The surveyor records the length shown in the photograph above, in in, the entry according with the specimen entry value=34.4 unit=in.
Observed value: value=33 unit=in
